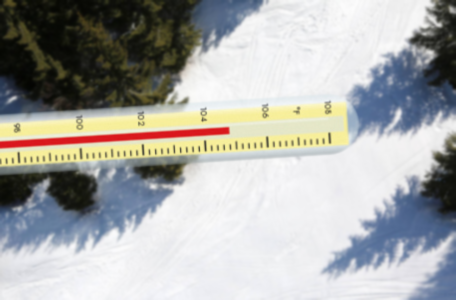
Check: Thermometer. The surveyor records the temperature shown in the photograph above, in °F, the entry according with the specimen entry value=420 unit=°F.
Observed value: value=104.8 unit=°F
